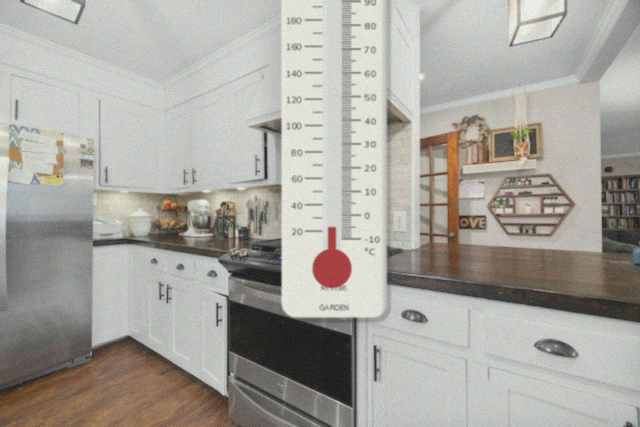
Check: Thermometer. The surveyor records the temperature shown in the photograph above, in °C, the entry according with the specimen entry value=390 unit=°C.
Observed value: value=-5 unit=°C
